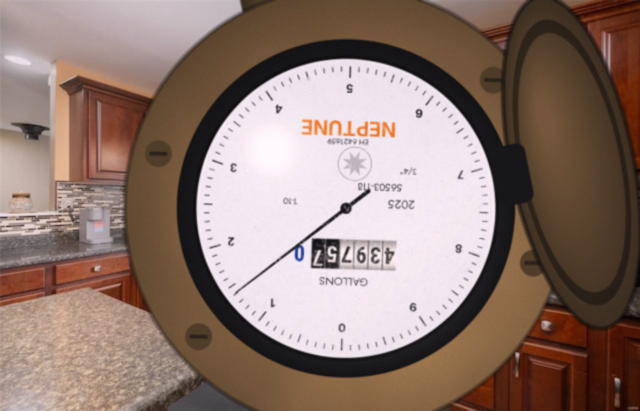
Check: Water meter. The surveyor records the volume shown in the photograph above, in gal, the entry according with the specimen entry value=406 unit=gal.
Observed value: value=4397571.4 unit=gal
